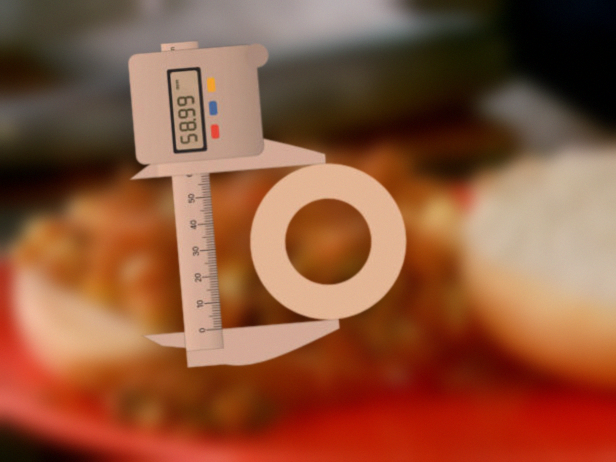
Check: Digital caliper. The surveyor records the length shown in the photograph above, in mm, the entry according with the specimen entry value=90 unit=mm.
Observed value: value=58.99 unit=mm
